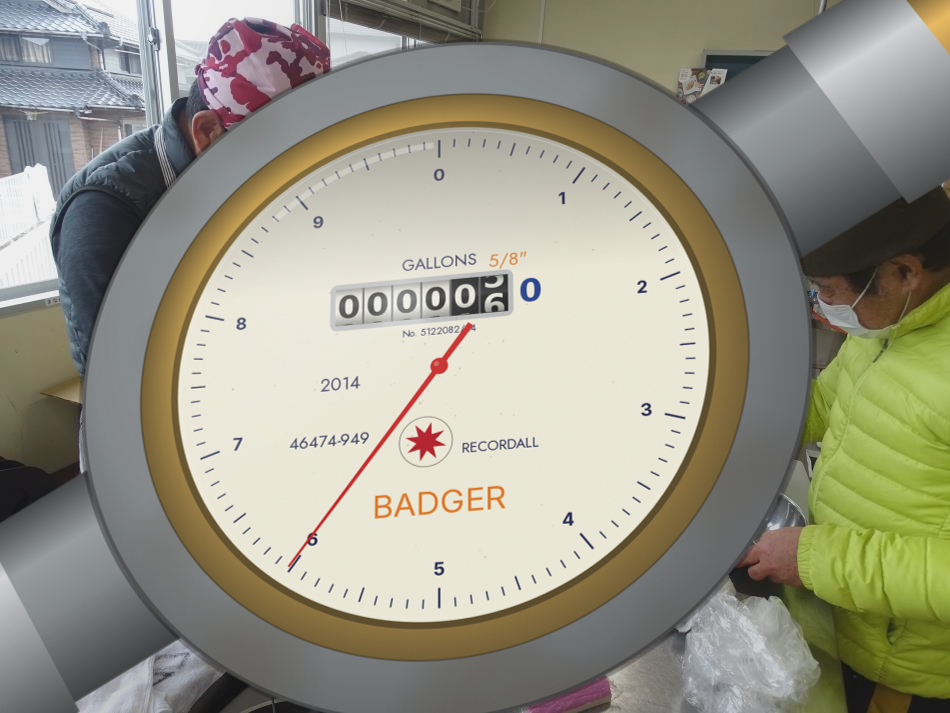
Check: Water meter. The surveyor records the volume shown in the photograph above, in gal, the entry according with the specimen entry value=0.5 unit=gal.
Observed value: value=56.0 unit=gal
